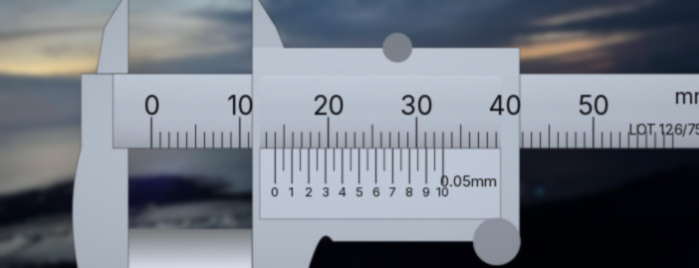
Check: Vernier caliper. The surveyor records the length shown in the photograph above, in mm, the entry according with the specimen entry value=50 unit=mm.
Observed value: value=14.0 unit=mm
